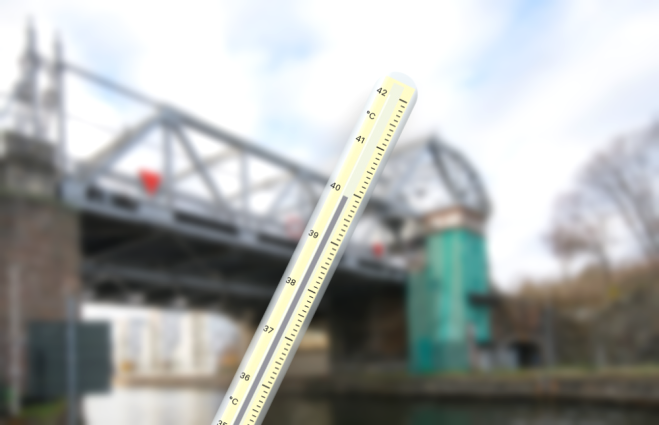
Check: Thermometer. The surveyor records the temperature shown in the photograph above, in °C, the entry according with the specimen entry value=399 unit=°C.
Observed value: value=39.9 unit=°C
